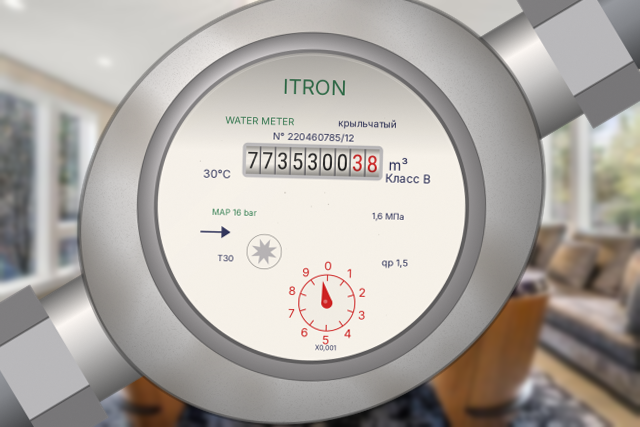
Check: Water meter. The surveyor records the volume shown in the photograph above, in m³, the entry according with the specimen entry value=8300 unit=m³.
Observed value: value=7735300.379 unit=m³
